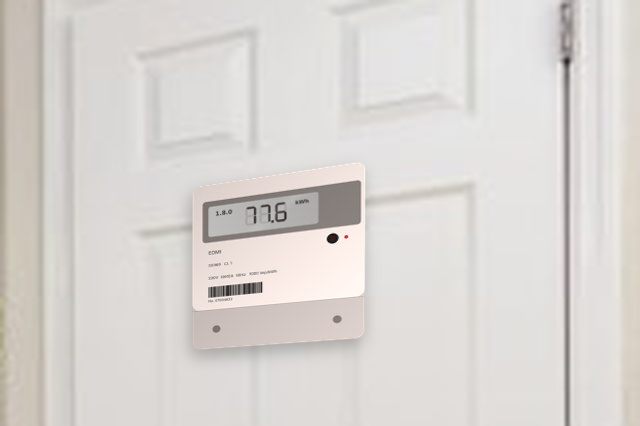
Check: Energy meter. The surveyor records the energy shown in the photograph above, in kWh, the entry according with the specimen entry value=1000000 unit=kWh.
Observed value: value=77.6 unit=kWh
